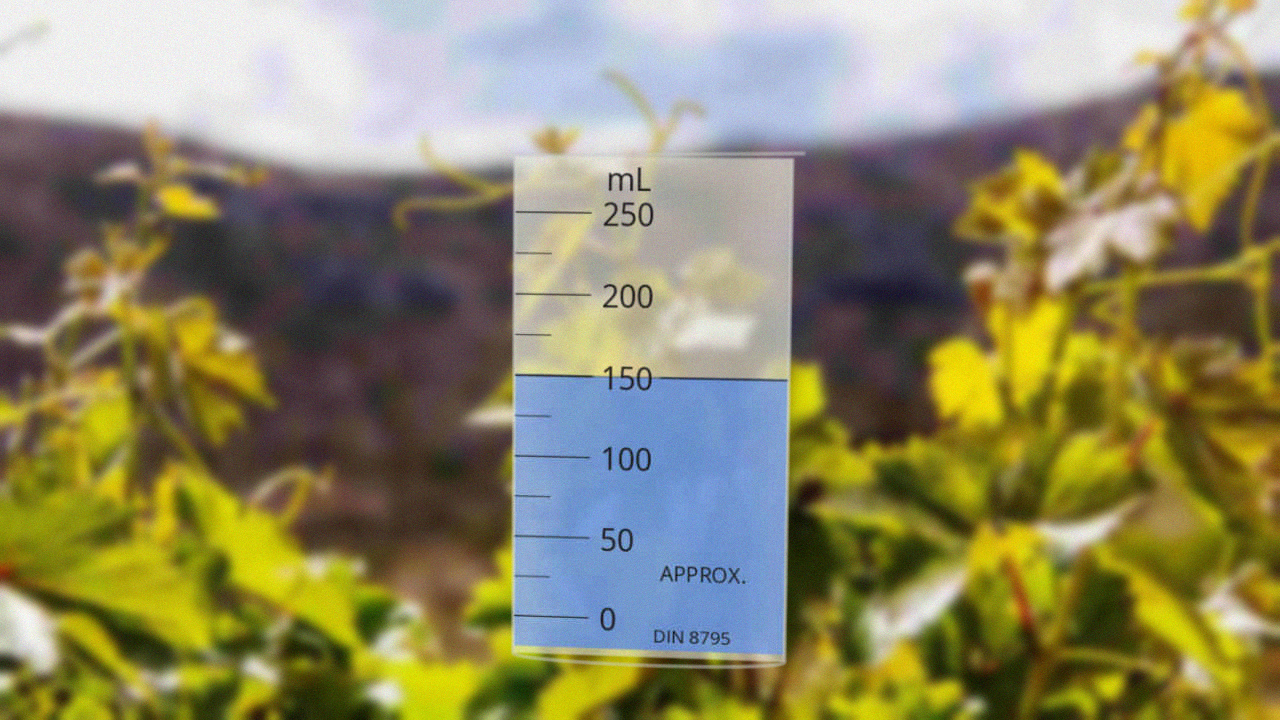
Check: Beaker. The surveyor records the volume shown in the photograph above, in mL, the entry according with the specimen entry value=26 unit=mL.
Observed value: value=150 unit=mL
